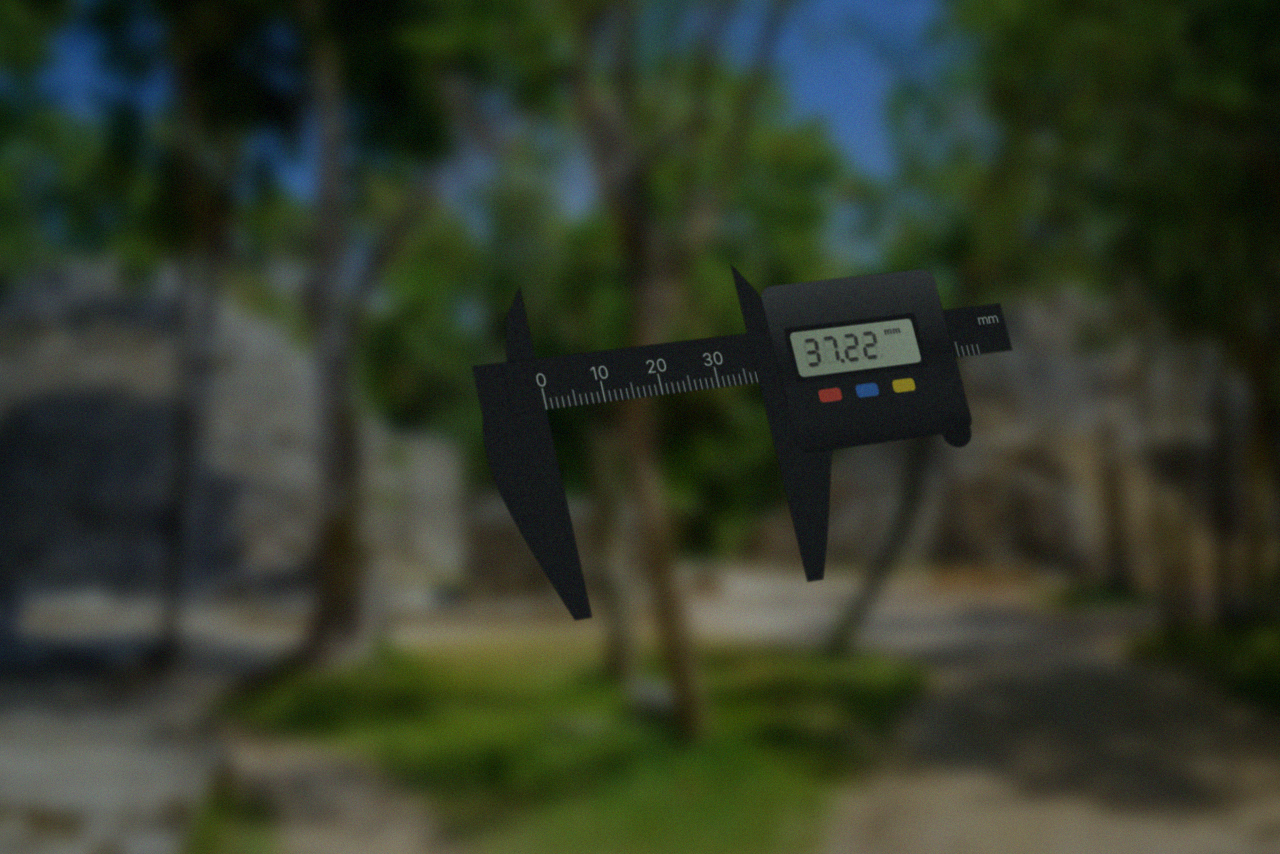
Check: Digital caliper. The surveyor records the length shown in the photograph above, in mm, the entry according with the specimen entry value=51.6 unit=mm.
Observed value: value=37.22 unit=mm
